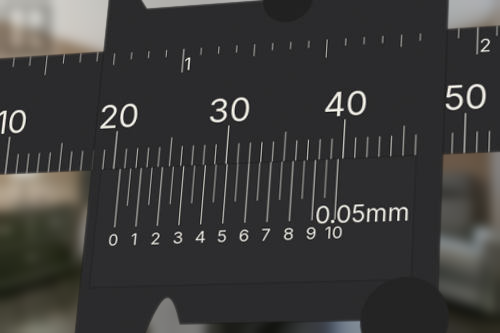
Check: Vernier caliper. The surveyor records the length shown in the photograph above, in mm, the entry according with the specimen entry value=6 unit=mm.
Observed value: value=20.6 unit=mm
